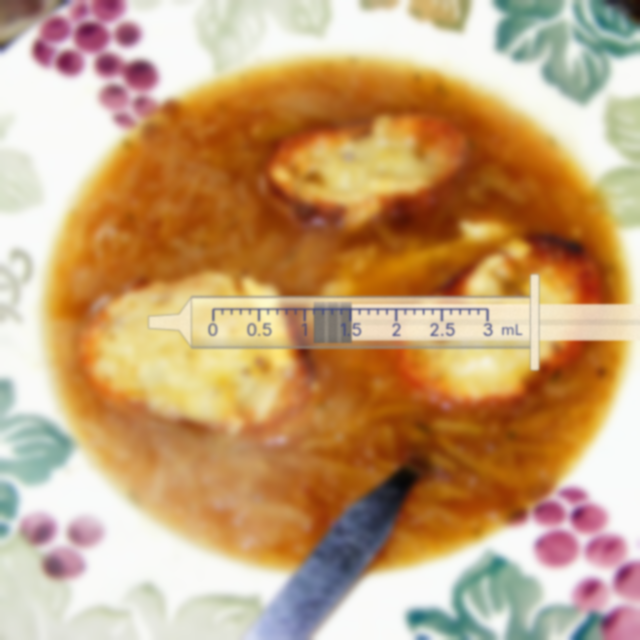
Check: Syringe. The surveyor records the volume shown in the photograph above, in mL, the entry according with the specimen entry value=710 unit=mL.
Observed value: value=1.1 unit=mL
